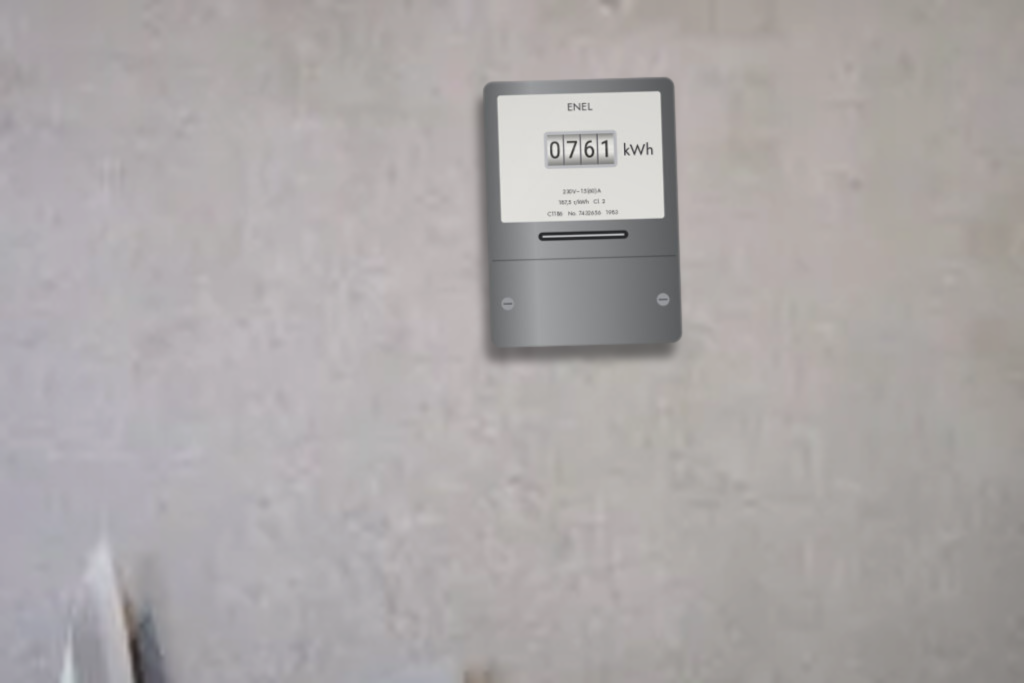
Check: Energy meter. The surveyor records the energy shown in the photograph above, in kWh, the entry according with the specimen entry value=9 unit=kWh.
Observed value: value=761 unit=kWh
